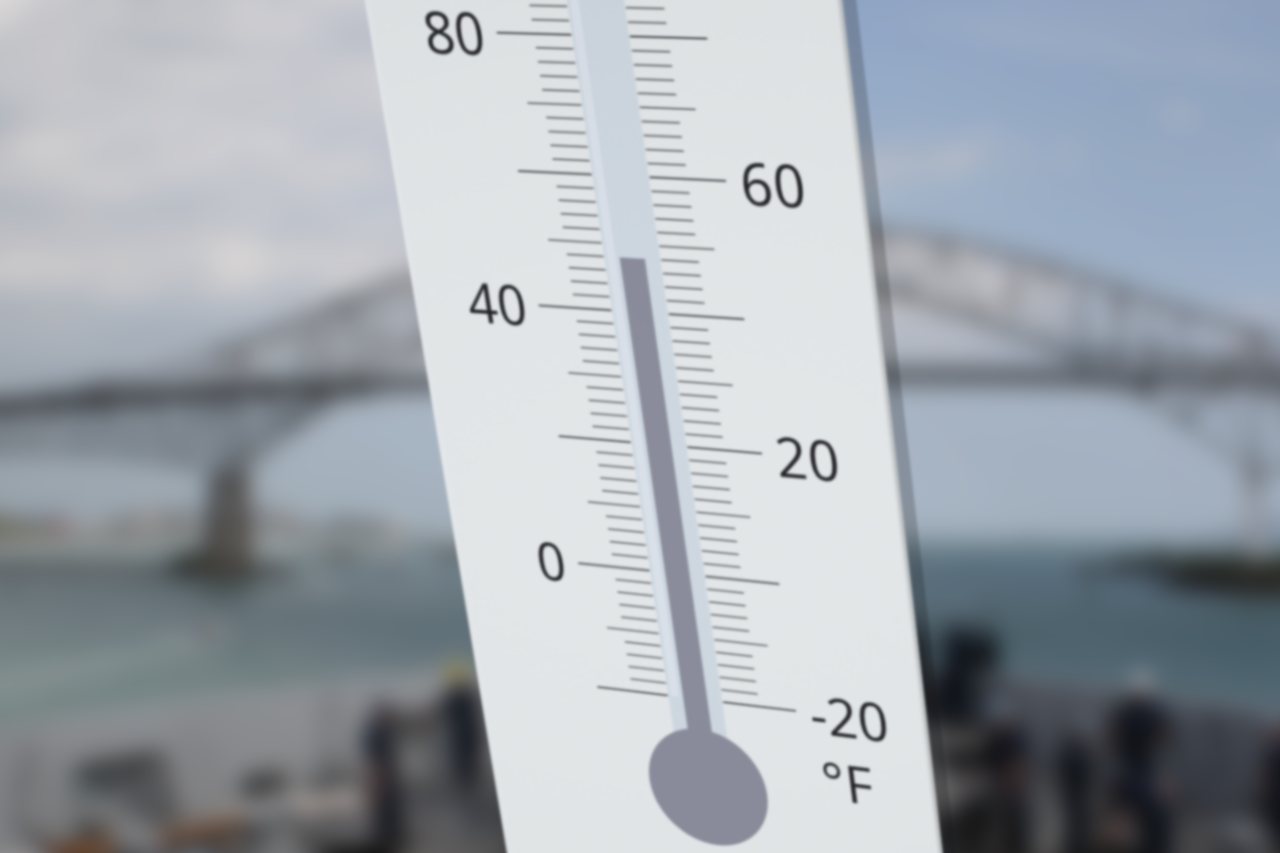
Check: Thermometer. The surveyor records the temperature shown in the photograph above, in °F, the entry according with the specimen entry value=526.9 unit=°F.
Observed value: value=48 unit=°F
